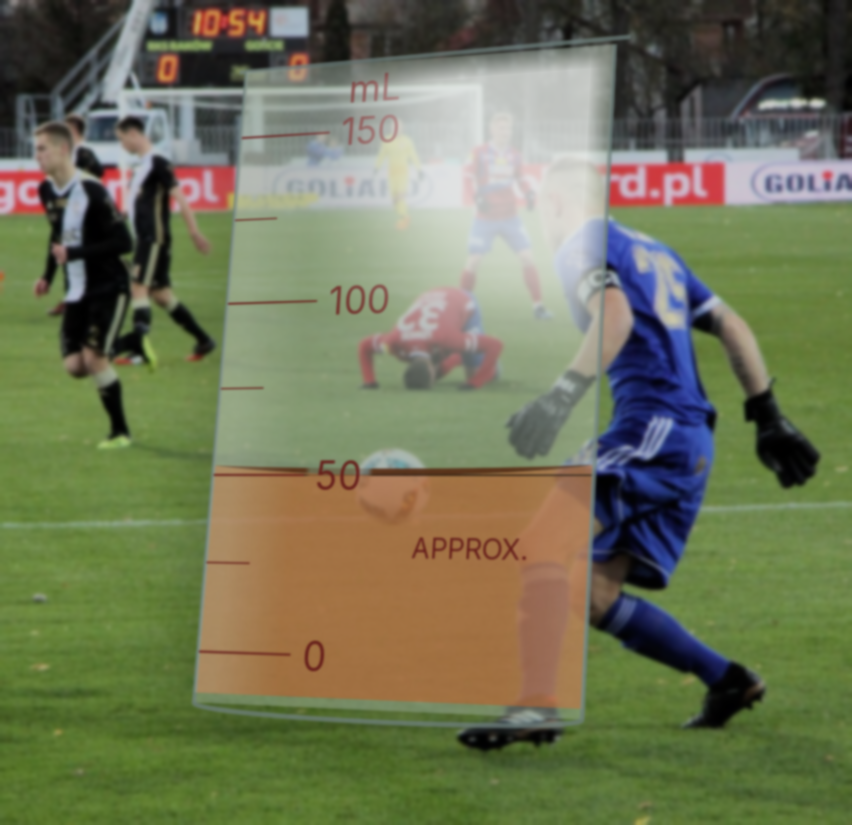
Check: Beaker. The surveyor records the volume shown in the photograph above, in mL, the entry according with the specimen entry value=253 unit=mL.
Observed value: value=50 unit=mL
